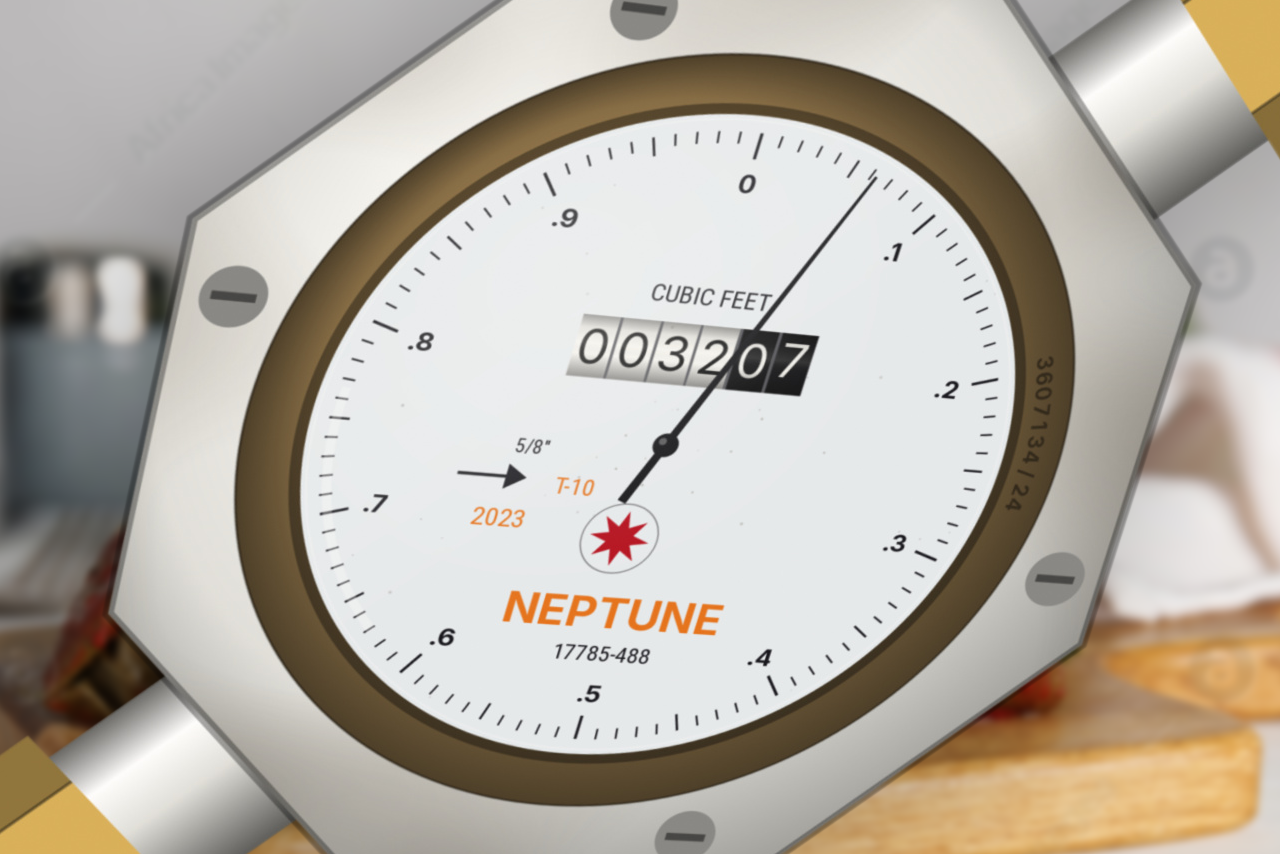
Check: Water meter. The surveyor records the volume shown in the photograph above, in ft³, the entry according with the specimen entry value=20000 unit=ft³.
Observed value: value=3207.06 unit=ft³
